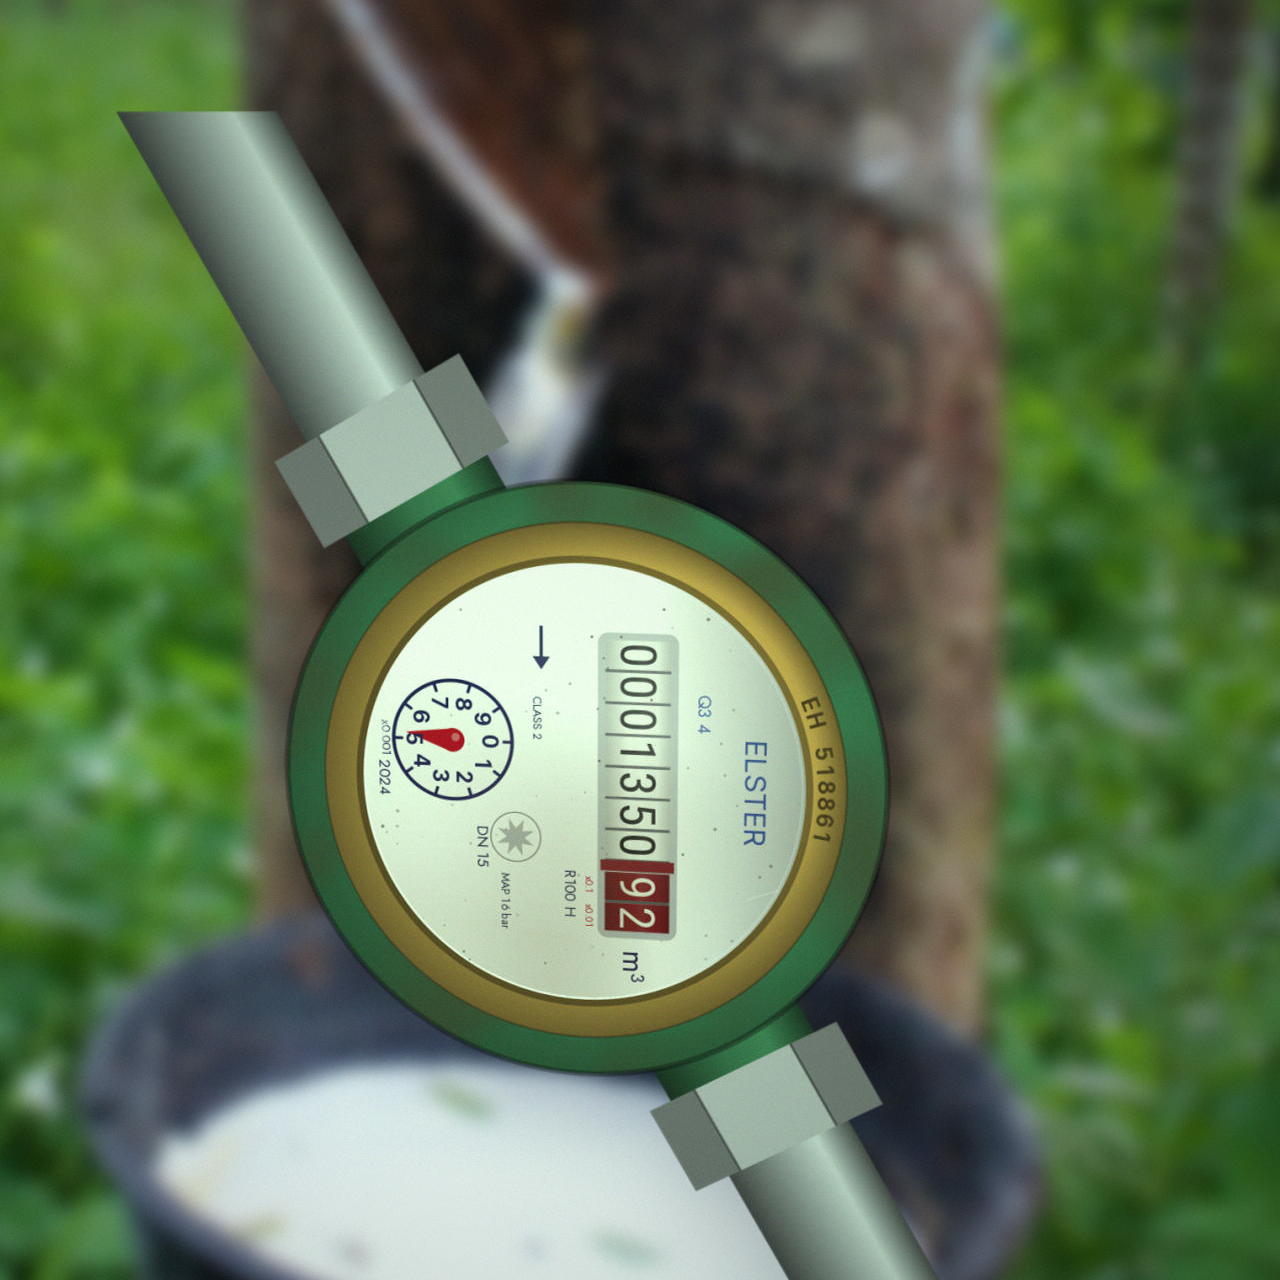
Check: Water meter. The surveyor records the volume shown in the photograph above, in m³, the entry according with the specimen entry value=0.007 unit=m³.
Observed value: value=1350.925 unit=m³
